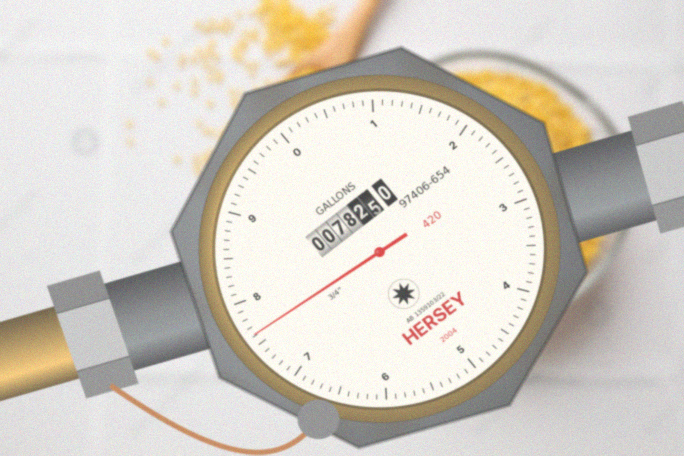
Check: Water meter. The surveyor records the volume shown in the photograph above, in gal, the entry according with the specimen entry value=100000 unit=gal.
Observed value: value=78247.6 unit=gal
